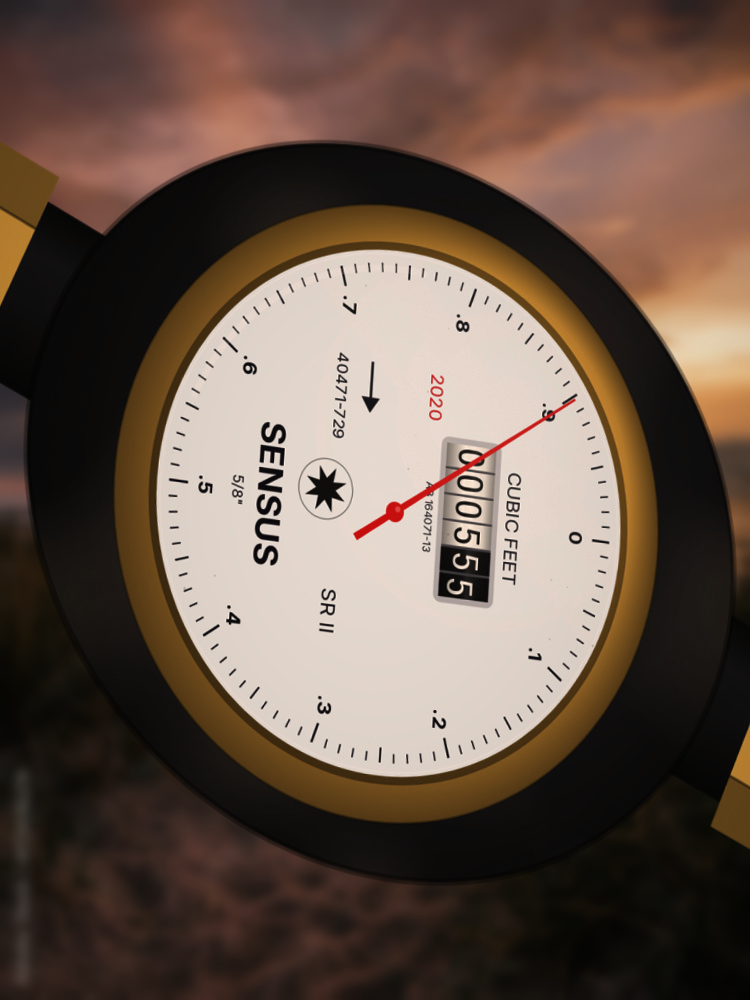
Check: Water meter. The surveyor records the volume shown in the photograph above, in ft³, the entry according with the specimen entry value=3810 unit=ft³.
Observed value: value=554.90 unit=ft³
